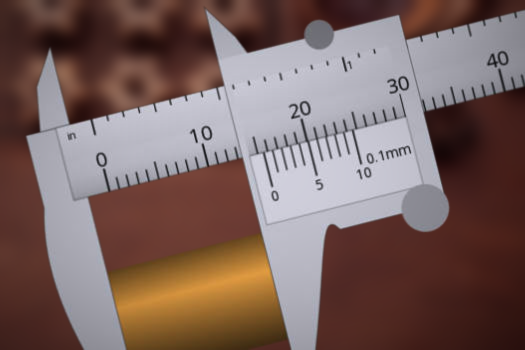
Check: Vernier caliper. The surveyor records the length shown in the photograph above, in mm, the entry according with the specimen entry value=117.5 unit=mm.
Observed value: value=15.6 unit=mm
